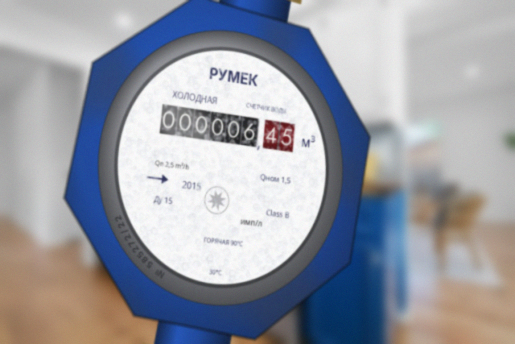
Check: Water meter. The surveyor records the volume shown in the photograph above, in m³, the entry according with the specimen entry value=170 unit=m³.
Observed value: value=6.45 unit=m³
